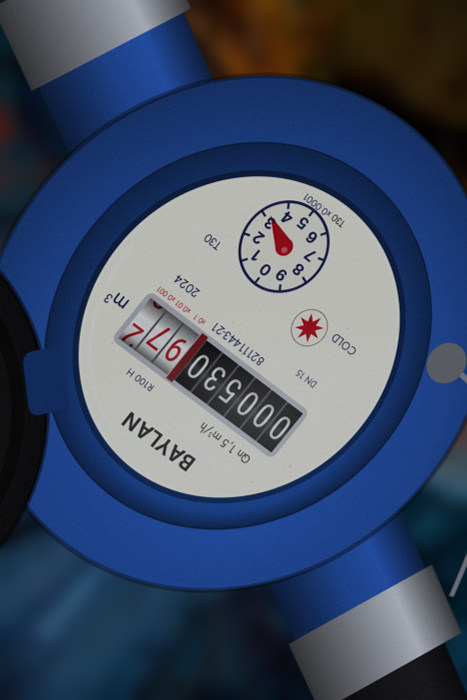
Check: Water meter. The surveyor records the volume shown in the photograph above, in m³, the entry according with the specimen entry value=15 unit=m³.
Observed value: value=530.9723 unit=m³
